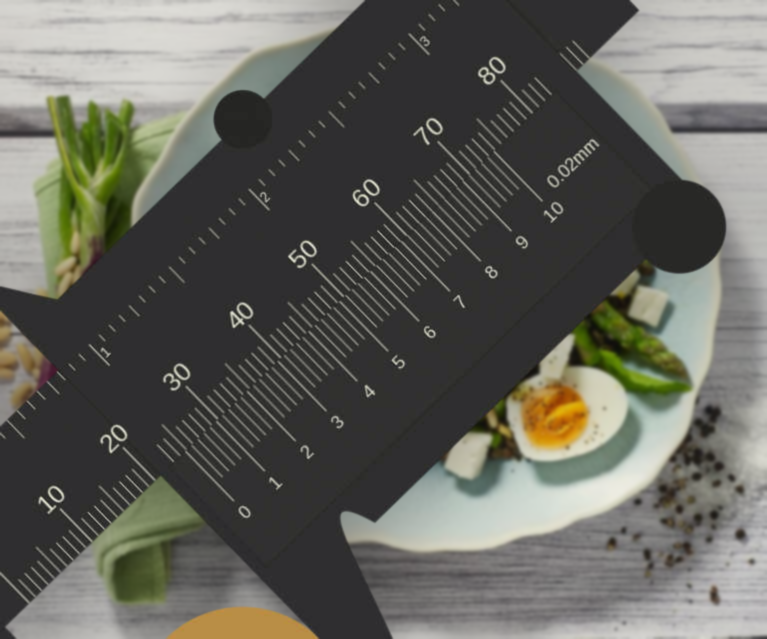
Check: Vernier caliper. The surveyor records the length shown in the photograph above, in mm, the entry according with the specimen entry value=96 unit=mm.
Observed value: value=24.8 unit=mm
